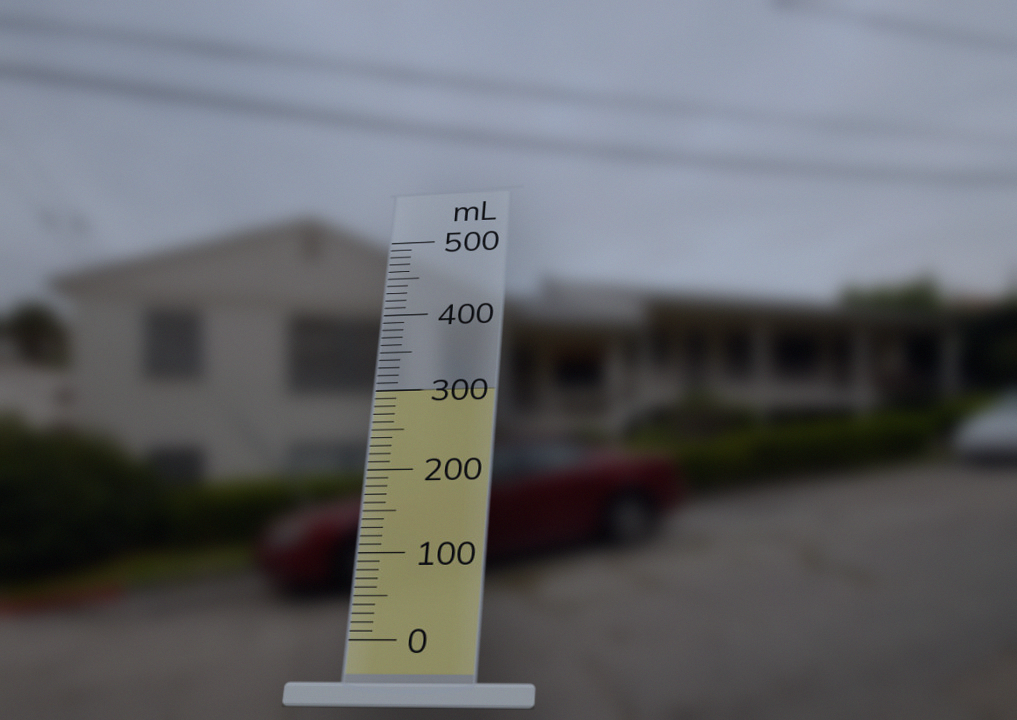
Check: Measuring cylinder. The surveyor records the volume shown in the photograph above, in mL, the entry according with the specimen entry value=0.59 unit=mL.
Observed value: value=300 unit=mL
